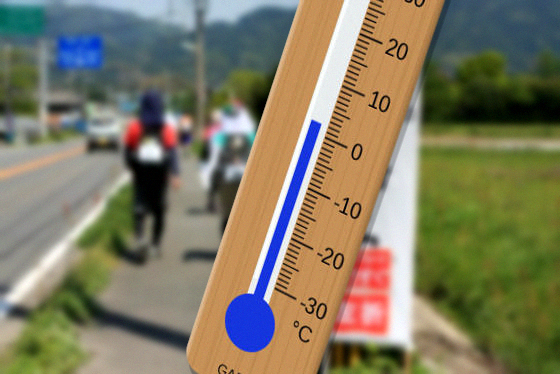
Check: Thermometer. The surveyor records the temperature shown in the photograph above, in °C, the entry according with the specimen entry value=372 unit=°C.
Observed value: value=2 unit=°C
